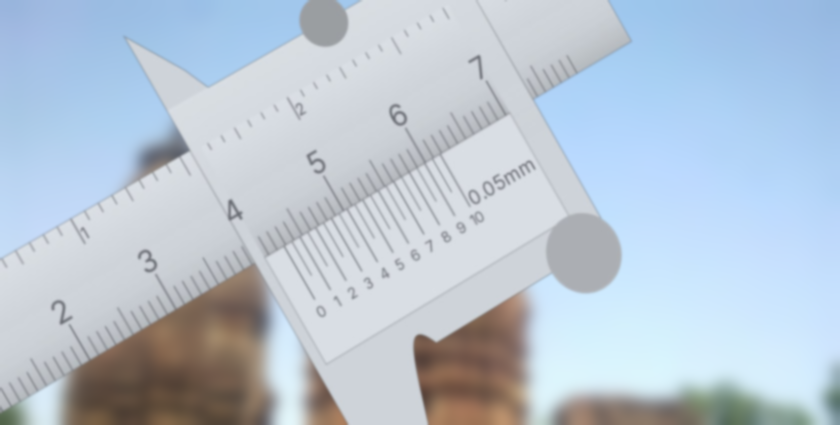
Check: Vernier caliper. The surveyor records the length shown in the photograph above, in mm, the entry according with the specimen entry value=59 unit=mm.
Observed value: value=42.8 unit=mm
